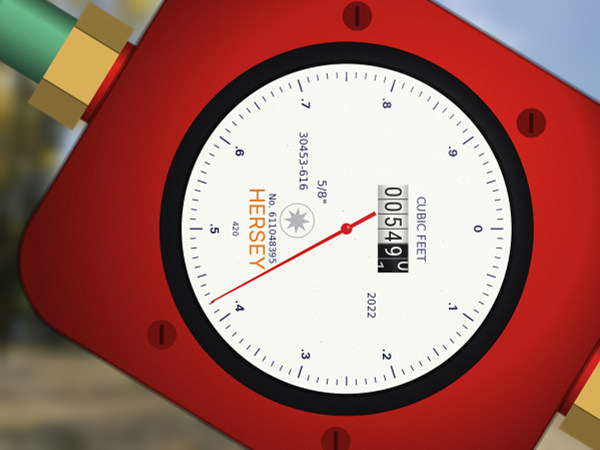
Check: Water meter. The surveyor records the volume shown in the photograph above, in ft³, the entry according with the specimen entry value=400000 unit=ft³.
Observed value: value=5490.42 unit=ft³
